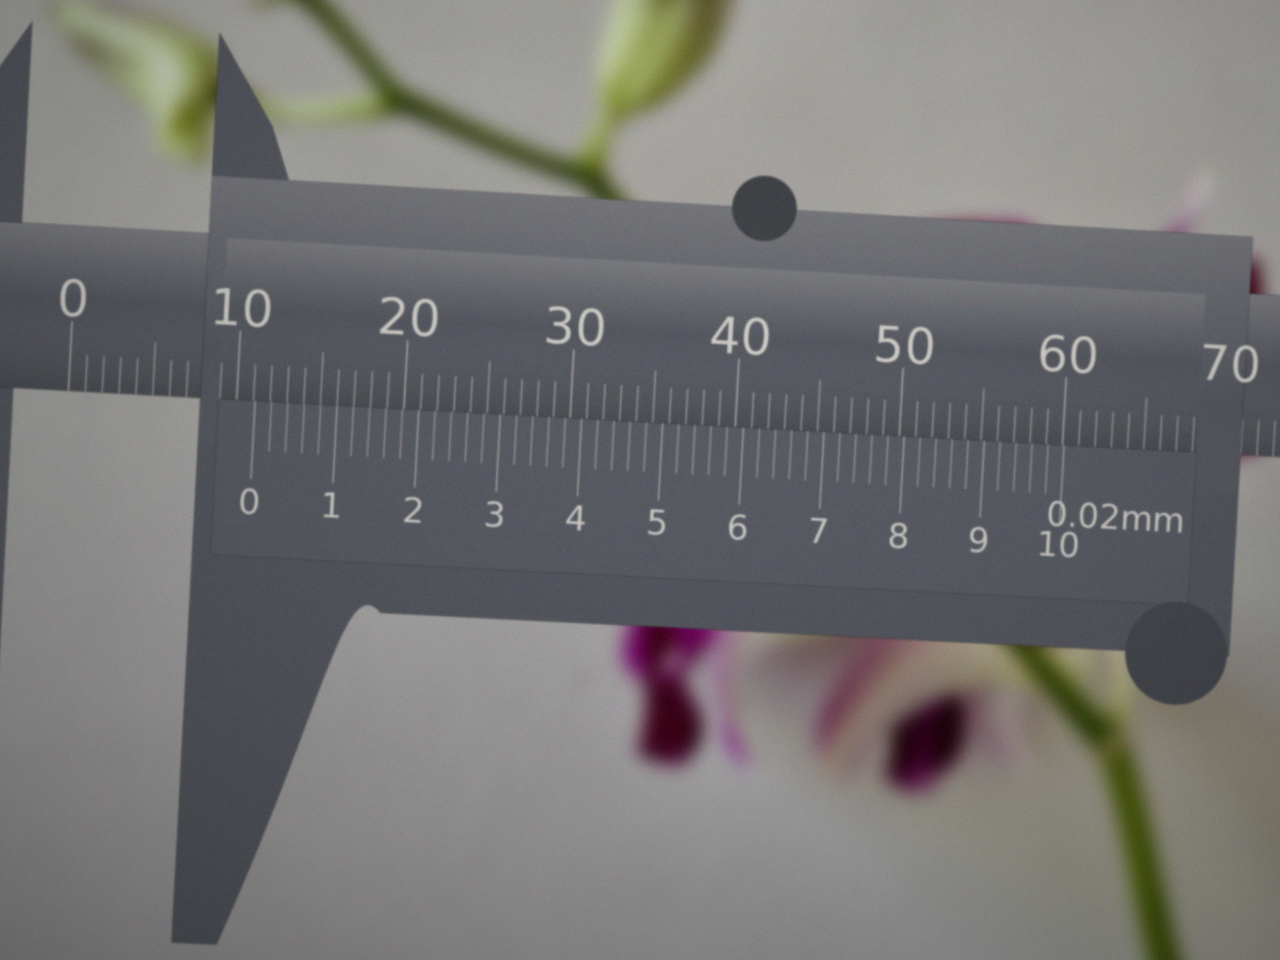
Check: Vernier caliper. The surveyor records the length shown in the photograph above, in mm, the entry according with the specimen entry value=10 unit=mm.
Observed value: value=11.1 unit=mm
